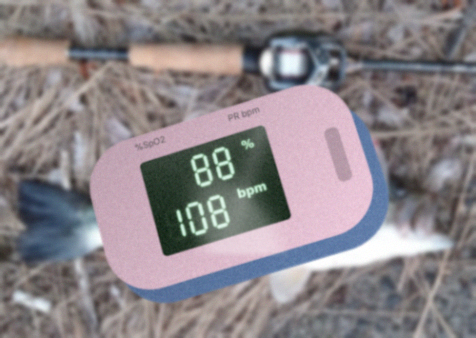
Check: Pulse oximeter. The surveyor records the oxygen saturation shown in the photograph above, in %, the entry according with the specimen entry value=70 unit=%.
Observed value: value=88 unit=%
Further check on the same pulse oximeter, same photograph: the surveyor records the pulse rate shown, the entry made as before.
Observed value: value=108 unit=bpm
